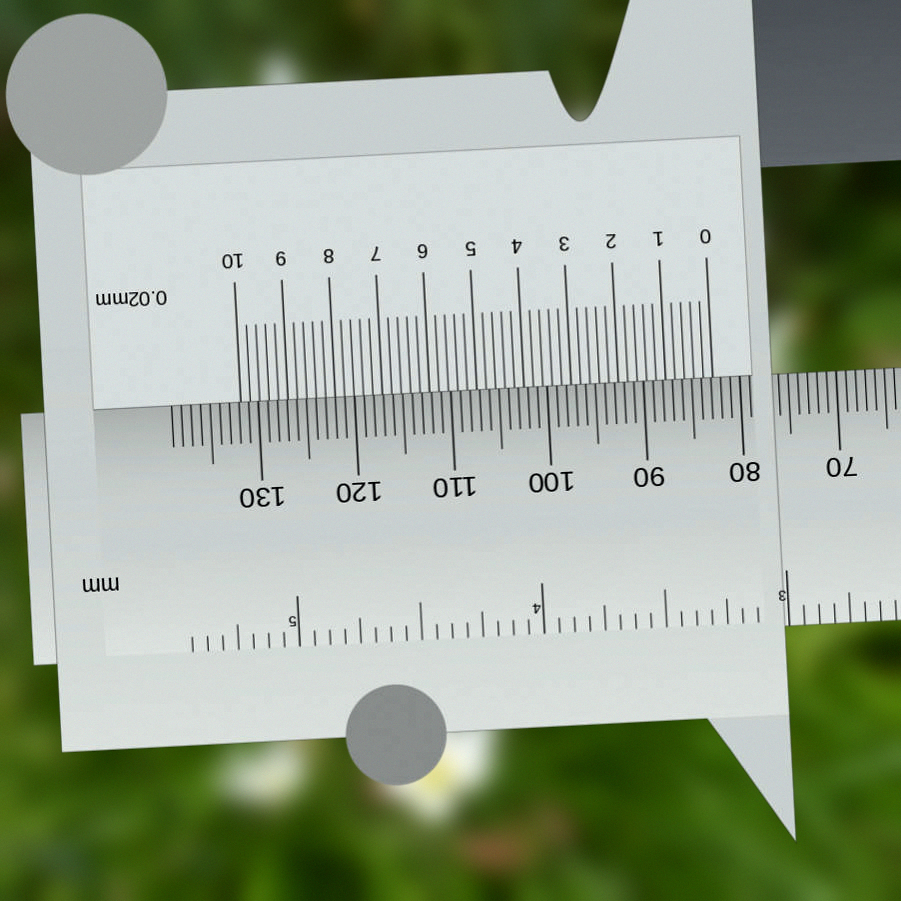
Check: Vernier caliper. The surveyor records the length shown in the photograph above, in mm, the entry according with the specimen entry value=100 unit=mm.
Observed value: value=82.8 unit=mm
